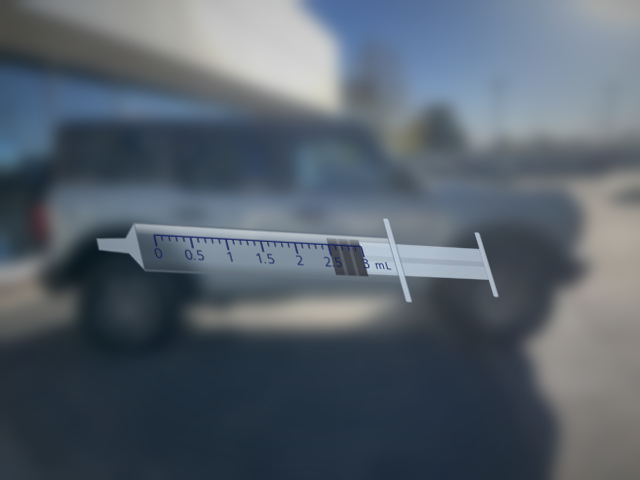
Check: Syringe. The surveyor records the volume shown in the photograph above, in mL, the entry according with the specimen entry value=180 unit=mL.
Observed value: value=2.5 unit=mL
